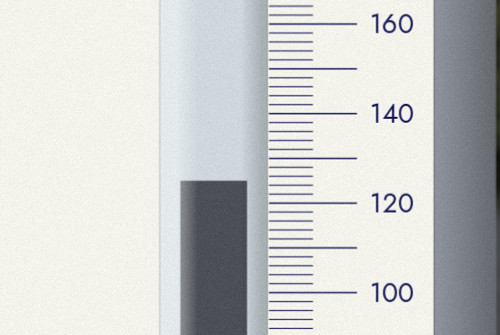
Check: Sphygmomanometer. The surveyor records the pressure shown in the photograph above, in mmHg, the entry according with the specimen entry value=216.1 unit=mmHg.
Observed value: value=125 unit=mmHg
